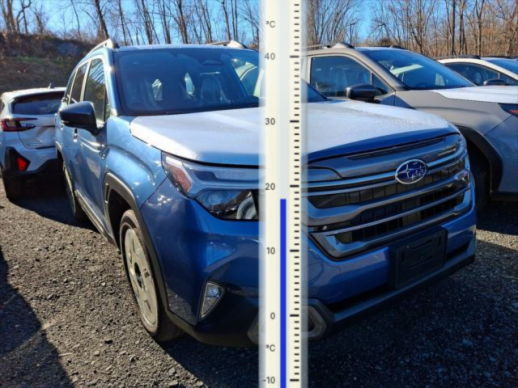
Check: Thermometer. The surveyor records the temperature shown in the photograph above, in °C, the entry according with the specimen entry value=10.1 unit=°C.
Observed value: value=18 unit=°C
